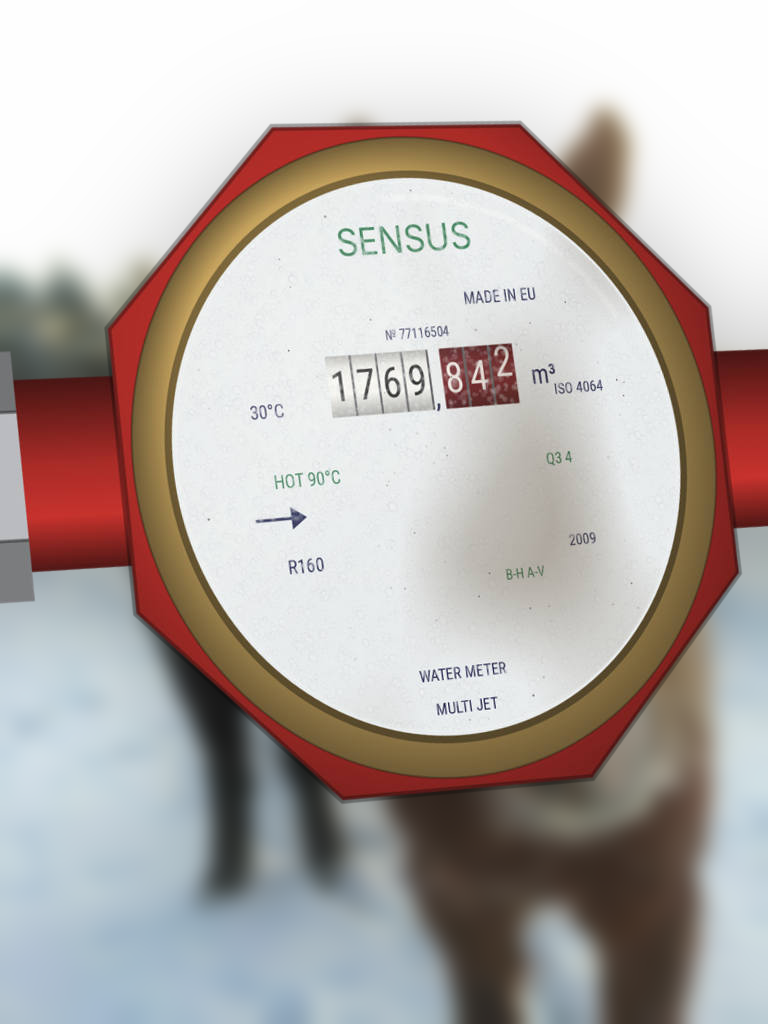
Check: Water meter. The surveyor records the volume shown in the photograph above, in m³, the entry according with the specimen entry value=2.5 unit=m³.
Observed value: value=1769.842 unit=m³
